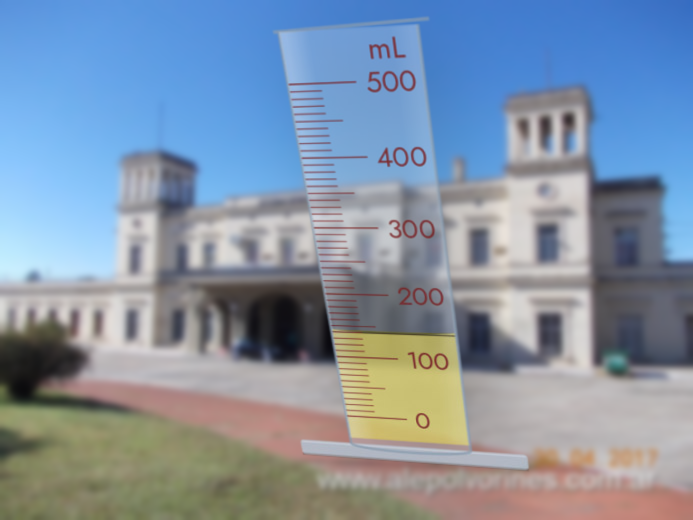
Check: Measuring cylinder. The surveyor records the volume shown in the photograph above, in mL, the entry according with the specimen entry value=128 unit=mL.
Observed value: value=140 unit=mL
